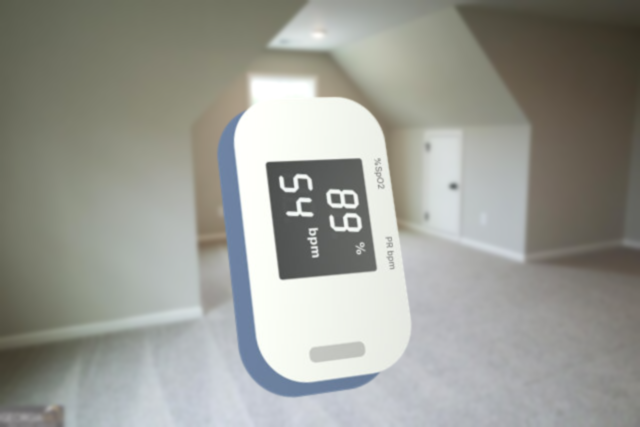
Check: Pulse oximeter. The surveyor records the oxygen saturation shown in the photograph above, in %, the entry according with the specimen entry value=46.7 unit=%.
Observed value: value=89 unit=%
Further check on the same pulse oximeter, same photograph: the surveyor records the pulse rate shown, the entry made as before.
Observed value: value=54 unit=bpm
